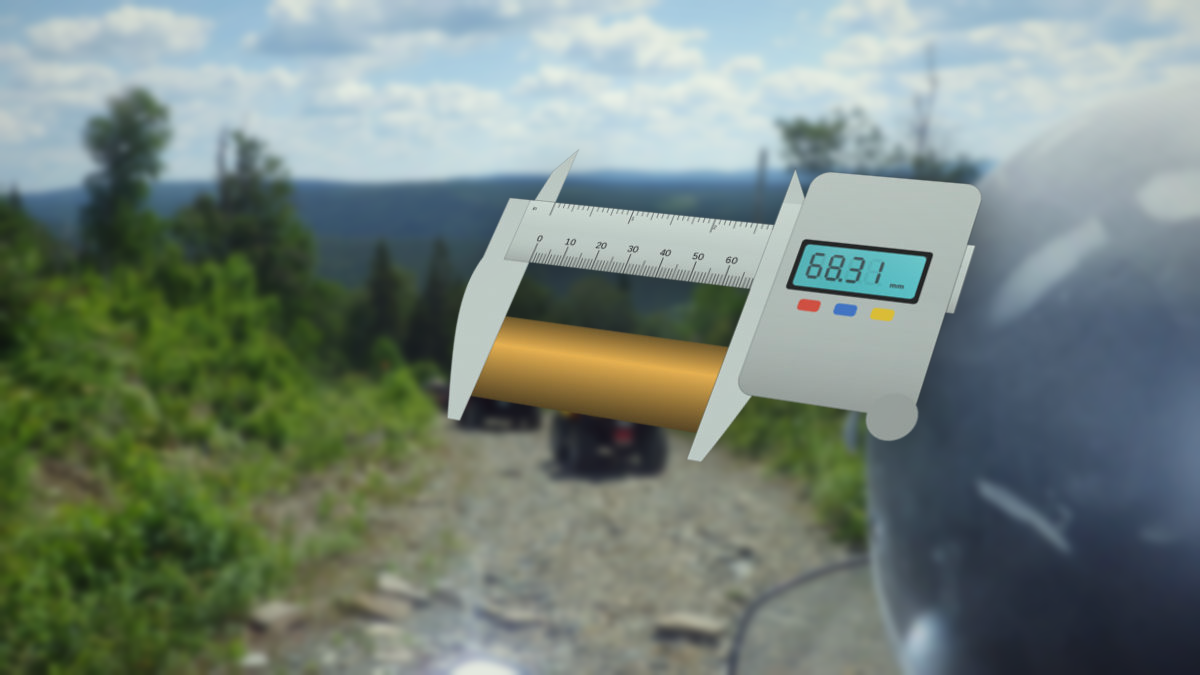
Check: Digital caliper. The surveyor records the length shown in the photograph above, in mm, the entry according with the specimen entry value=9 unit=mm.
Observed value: value=68.31 unit=mm
